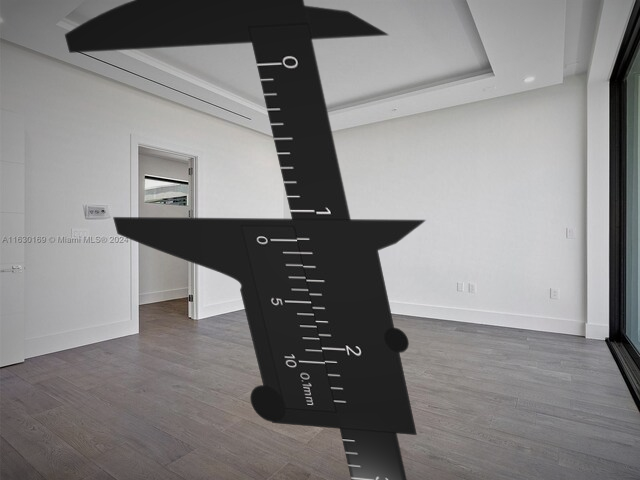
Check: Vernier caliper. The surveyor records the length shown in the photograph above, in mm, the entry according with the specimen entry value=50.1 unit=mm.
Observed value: value=12.1 unit=mm
